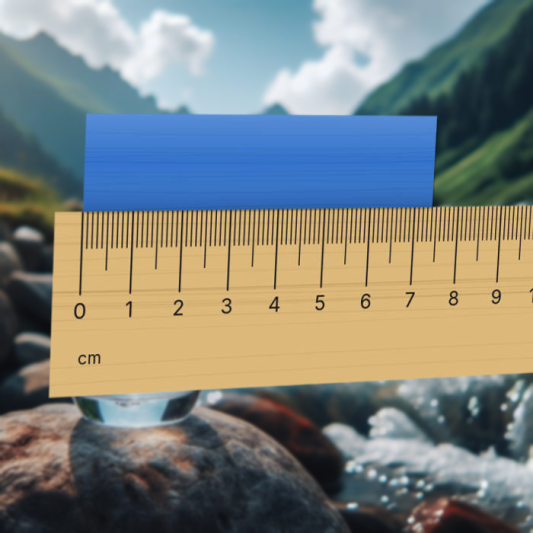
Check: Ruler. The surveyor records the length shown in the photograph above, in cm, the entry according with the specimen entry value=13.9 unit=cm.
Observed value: value=7.4 unit=cm
